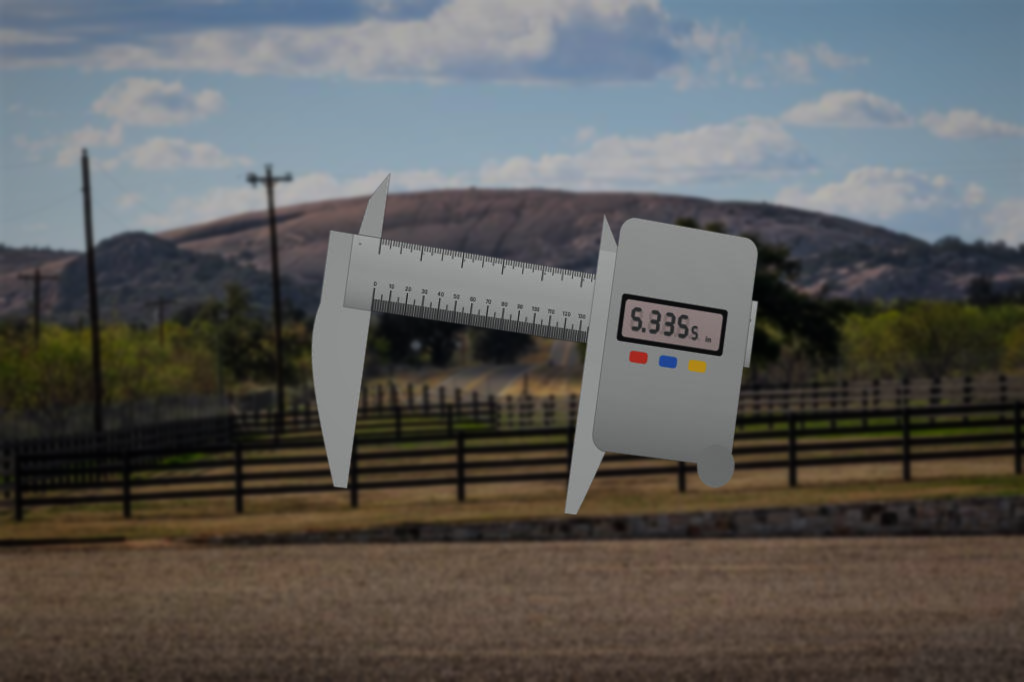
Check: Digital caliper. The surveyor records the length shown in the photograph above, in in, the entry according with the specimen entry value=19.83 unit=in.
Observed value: value=5.3355 unit=in
